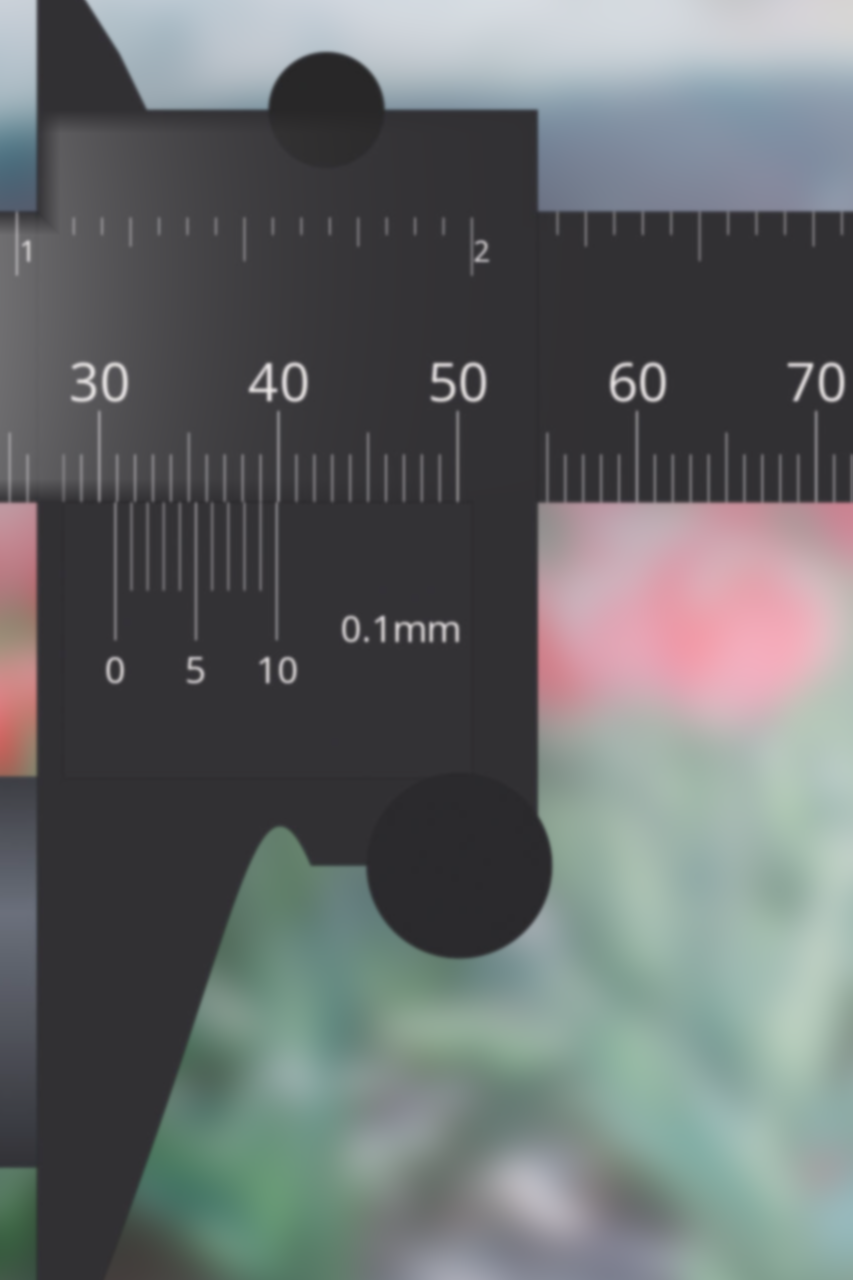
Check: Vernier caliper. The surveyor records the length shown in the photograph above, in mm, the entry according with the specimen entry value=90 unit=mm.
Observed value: value=30.9 unit=mm
